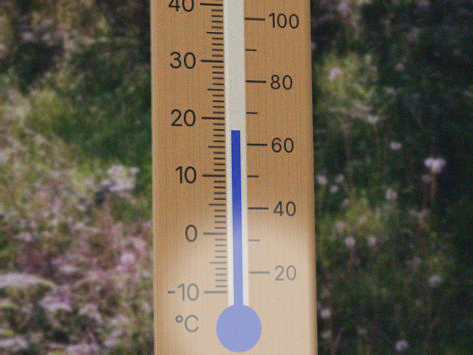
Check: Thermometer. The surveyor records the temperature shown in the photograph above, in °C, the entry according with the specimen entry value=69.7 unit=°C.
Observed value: value=18 unit=°C
